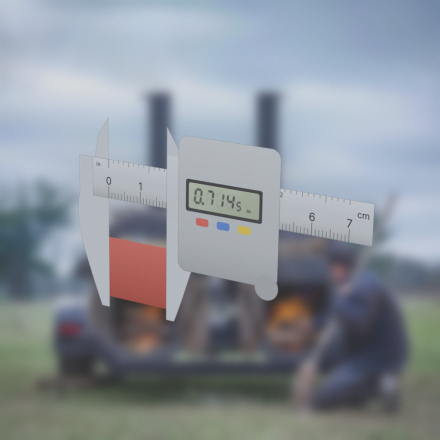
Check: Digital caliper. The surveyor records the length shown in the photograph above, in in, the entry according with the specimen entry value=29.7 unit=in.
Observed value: value=0.7145 unit=in
